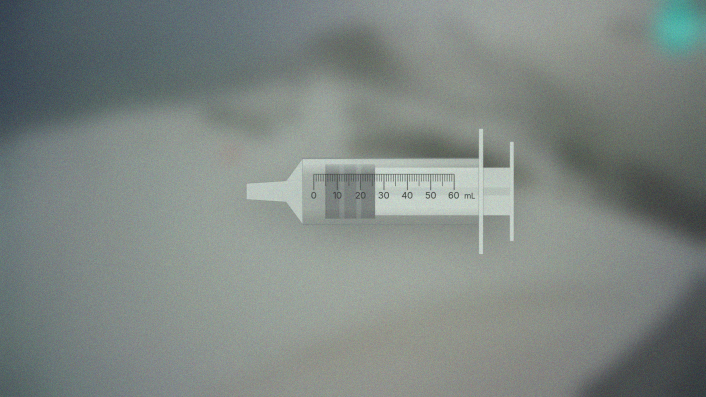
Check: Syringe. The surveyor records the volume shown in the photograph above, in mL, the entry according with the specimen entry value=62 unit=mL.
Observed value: value=5 unit=mL
